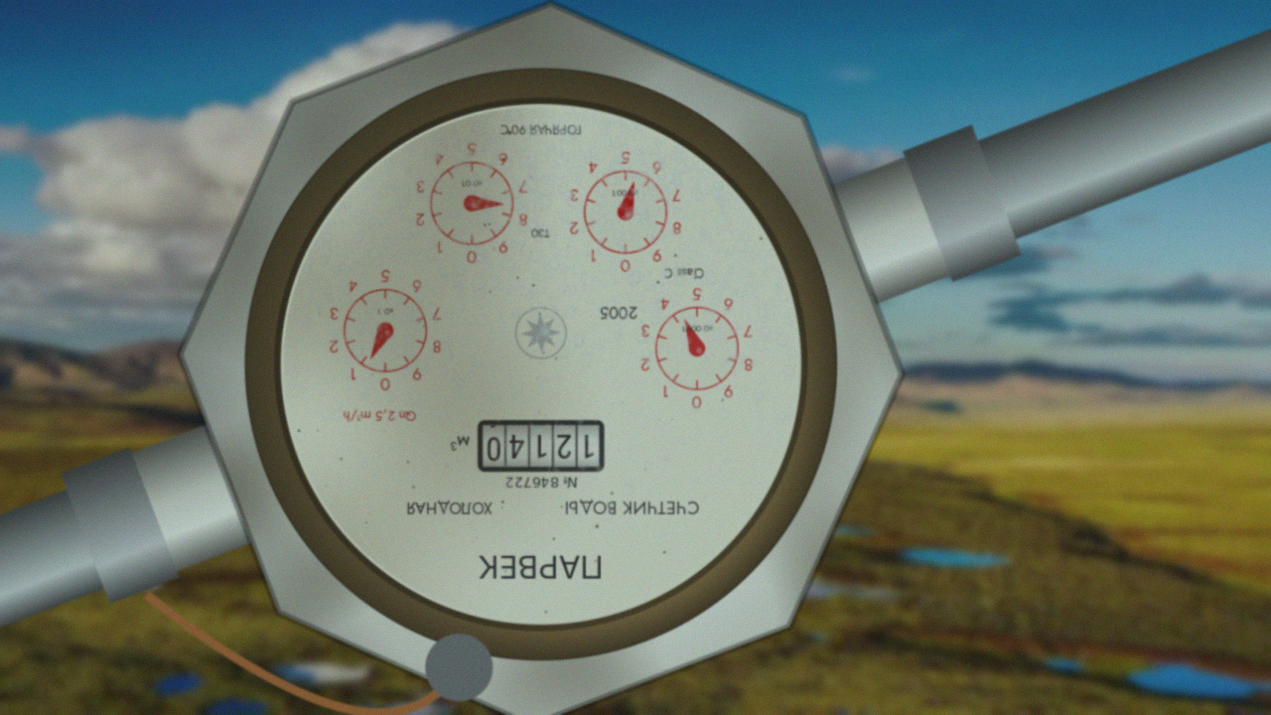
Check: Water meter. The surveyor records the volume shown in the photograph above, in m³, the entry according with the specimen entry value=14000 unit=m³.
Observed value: value=12140.0754 unit=m³
